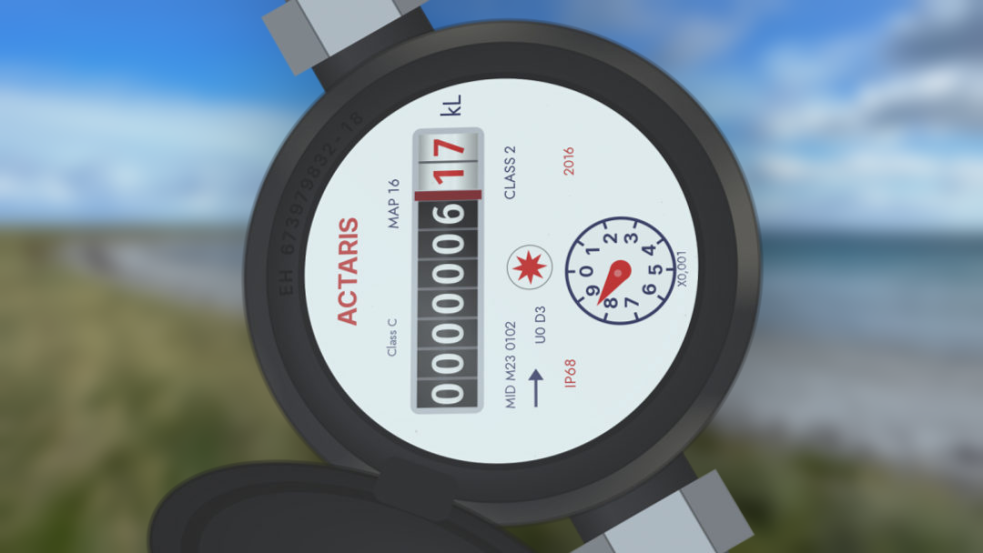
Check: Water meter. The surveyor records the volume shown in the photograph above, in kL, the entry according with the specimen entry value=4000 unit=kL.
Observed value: value=6.178 unit=kL
